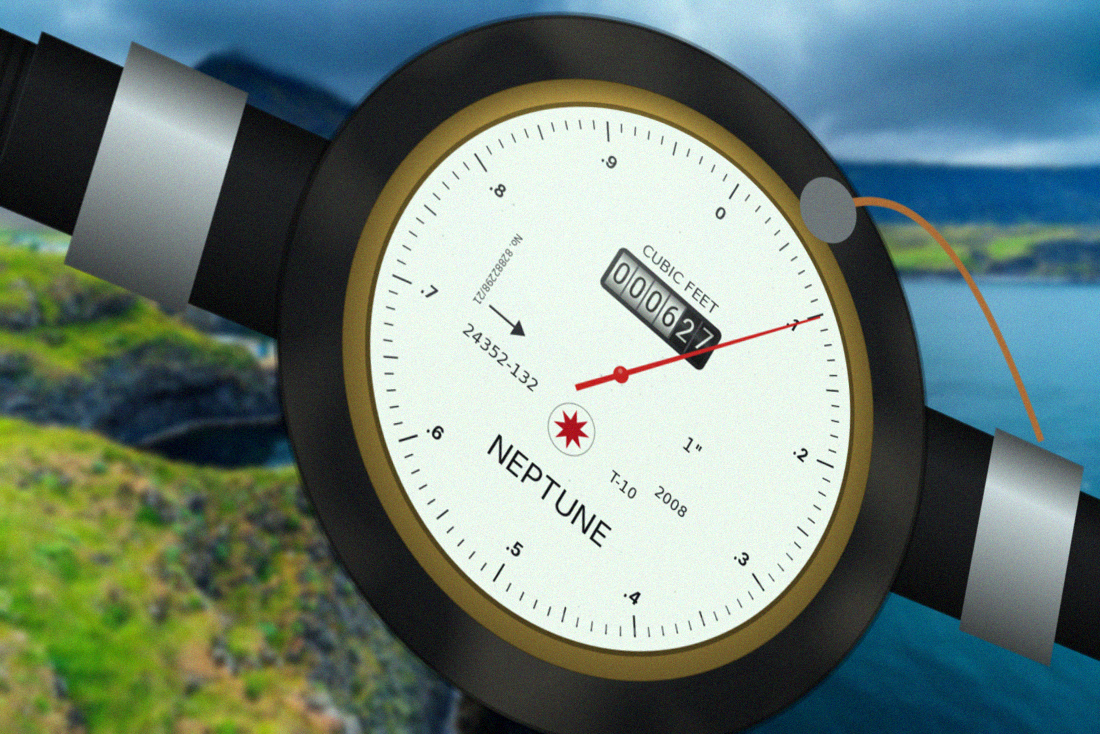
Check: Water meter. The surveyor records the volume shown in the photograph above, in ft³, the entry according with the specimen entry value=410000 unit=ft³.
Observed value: value=627.10 unit=ft³
